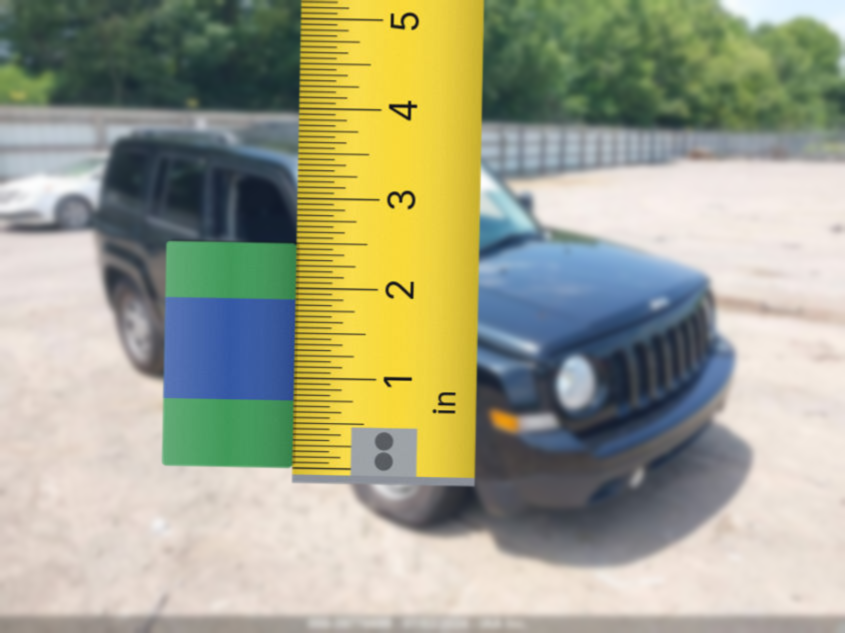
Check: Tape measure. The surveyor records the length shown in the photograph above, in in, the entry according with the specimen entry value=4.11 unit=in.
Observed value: value=2.5 unit=in
